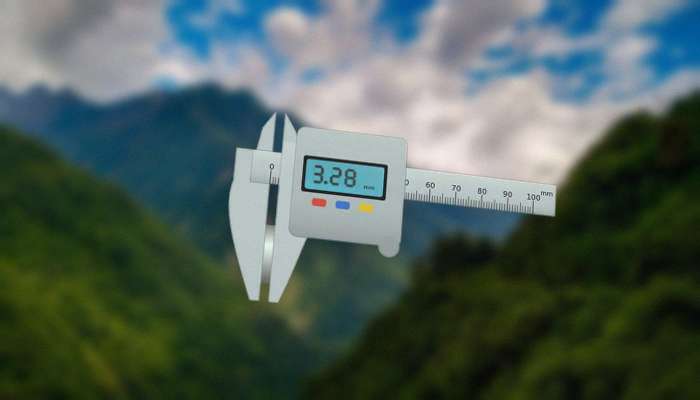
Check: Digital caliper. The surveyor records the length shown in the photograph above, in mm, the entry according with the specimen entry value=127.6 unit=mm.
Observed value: value=3.28 unit=mm
